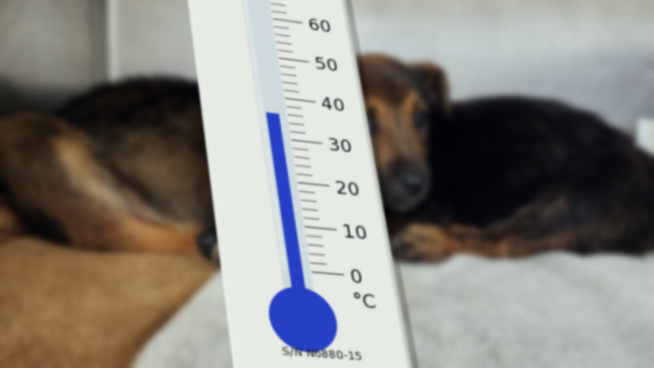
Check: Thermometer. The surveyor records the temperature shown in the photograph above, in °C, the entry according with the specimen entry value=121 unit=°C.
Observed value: value=36 unit=°C
